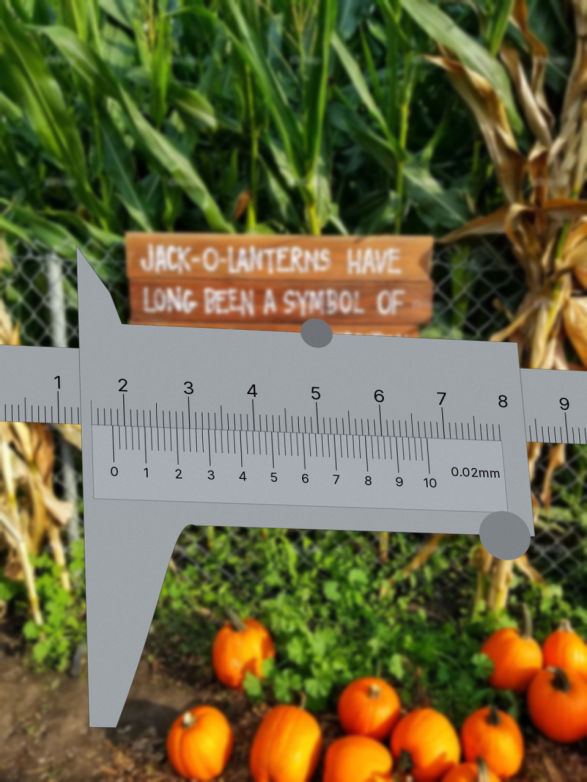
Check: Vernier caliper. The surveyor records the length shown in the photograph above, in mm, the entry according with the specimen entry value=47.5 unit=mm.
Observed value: value=18.2 unit=mm
